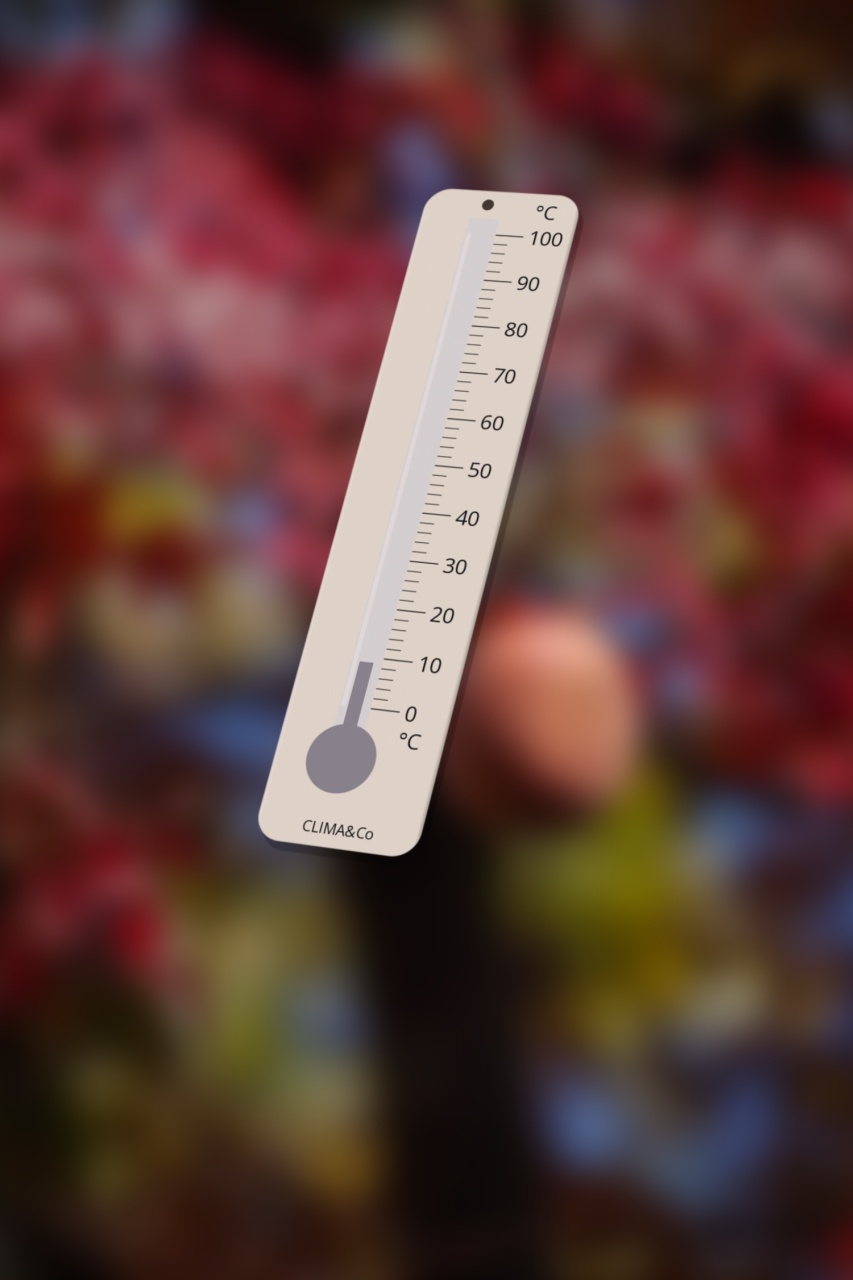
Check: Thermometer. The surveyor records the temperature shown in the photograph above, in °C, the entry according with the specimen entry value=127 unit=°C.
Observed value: value=9 unit=°C
